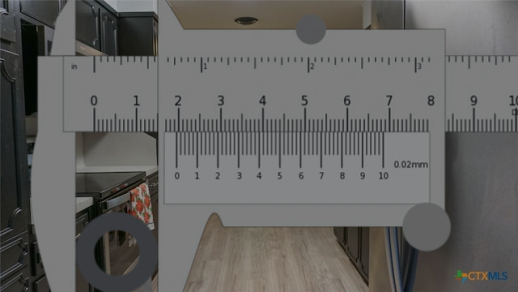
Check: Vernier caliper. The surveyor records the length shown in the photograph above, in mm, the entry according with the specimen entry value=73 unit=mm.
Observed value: value=19.5 unit=mm
